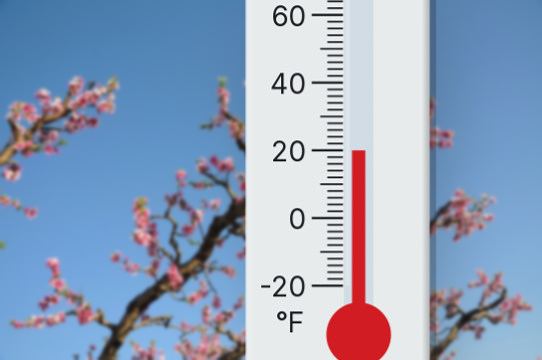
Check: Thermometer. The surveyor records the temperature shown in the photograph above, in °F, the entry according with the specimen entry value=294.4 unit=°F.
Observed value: value=20 unit=°F
